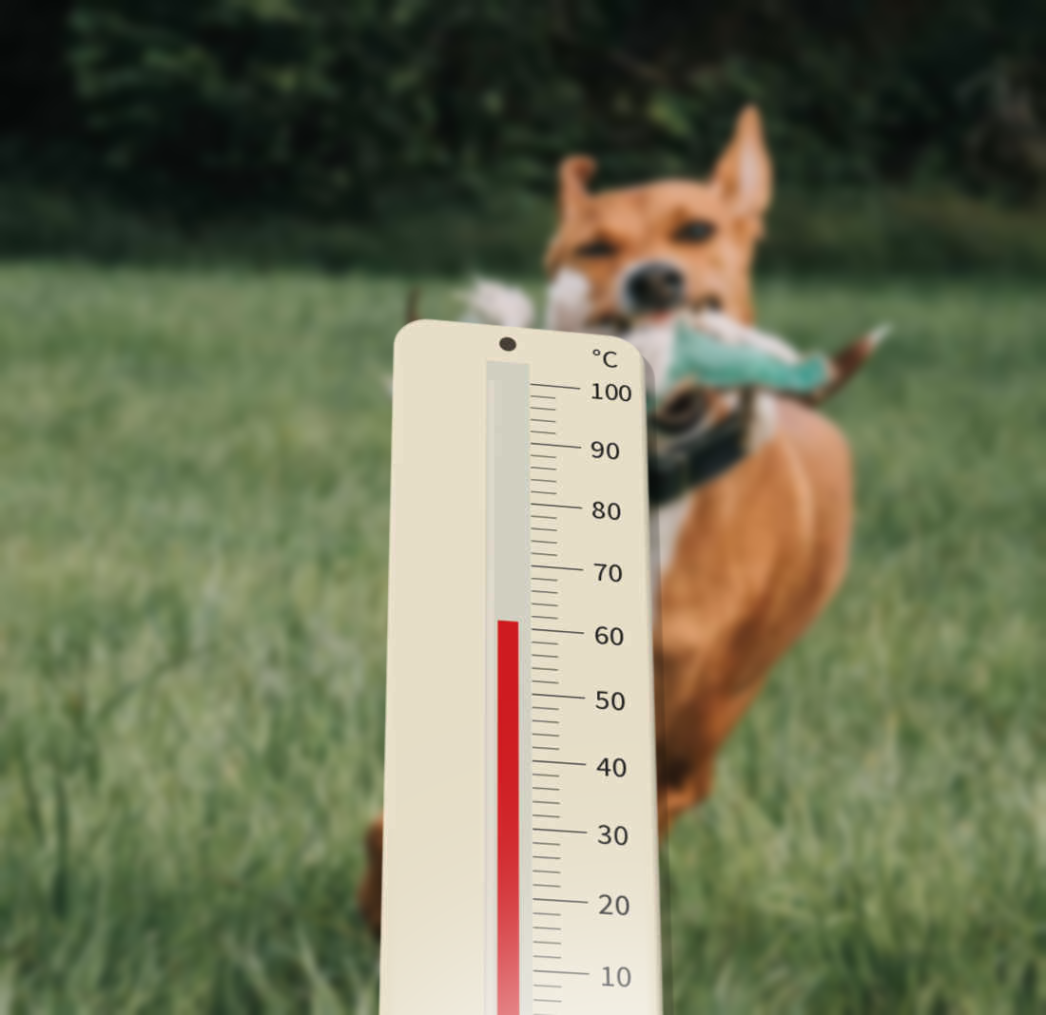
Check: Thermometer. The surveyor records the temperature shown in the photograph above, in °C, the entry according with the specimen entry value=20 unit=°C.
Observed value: value=61 unit=°C
